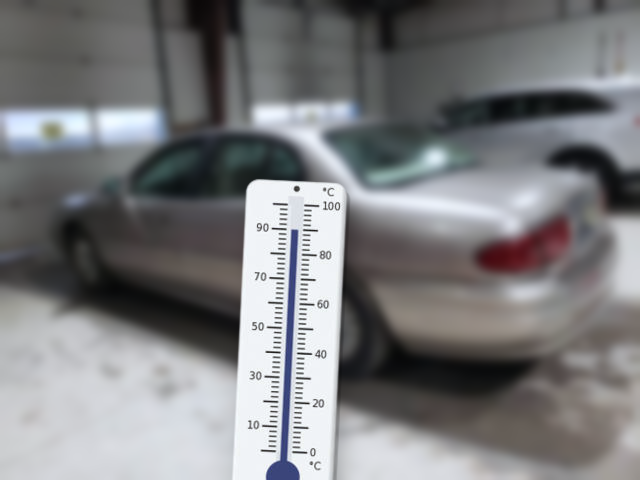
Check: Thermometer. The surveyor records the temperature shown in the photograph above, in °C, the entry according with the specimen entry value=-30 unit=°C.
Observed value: value=90 unit=°C
